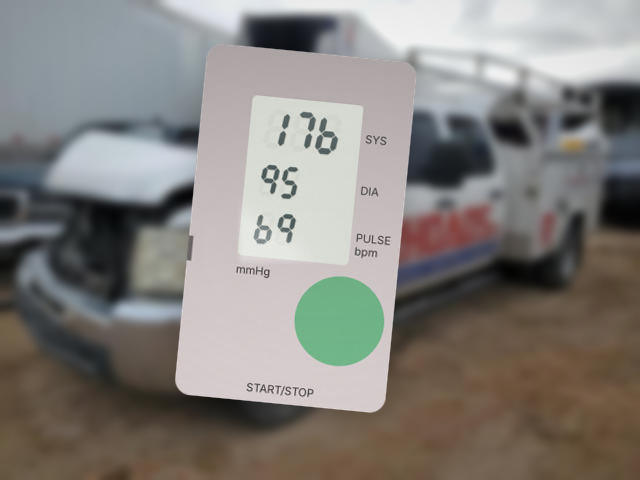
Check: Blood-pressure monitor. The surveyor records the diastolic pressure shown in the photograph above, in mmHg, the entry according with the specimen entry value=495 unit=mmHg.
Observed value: value=95 unit=mmHg
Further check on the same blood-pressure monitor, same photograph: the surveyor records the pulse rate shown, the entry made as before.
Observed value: value=69 unit=bpm
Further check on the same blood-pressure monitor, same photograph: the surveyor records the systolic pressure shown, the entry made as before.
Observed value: value=176 unit=mmHg
